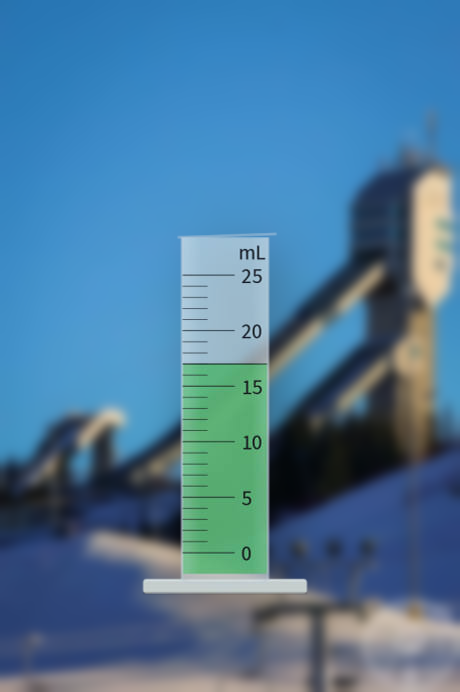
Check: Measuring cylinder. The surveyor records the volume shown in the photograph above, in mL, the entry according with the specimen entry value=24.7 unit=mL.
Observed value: value=17 unit=mL
